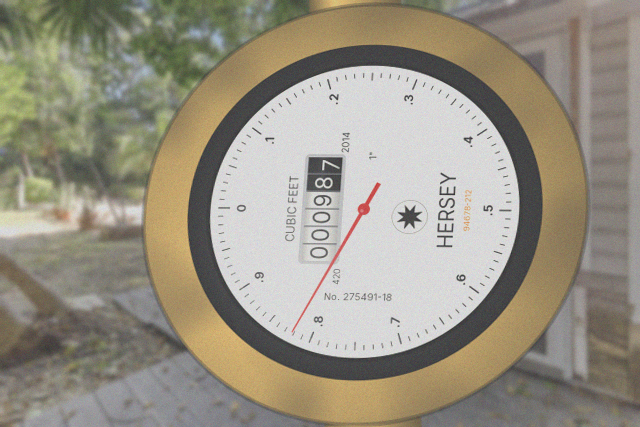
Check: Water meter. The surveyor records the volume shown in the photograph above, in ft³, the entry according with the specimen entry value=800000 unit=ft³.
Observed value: value=986.82 unit=ft³
